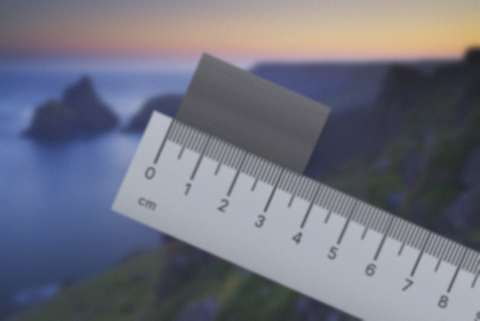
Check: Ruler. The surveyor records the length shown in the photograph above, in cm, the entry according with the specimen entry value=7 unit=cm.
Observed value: value=3.5 unit=cm
